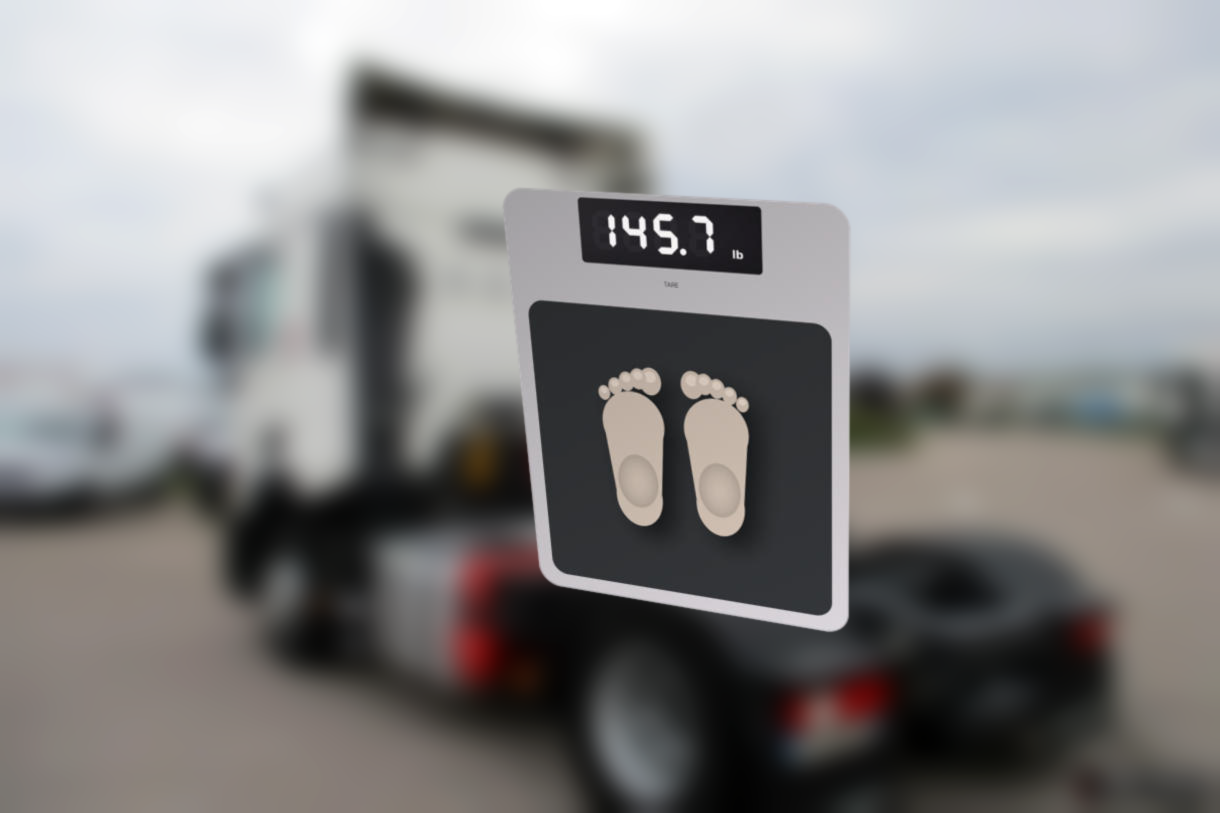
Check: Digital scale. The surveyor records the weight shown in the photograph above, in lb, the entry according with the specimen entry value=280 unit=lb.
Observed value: value=145.7 unit=lb
